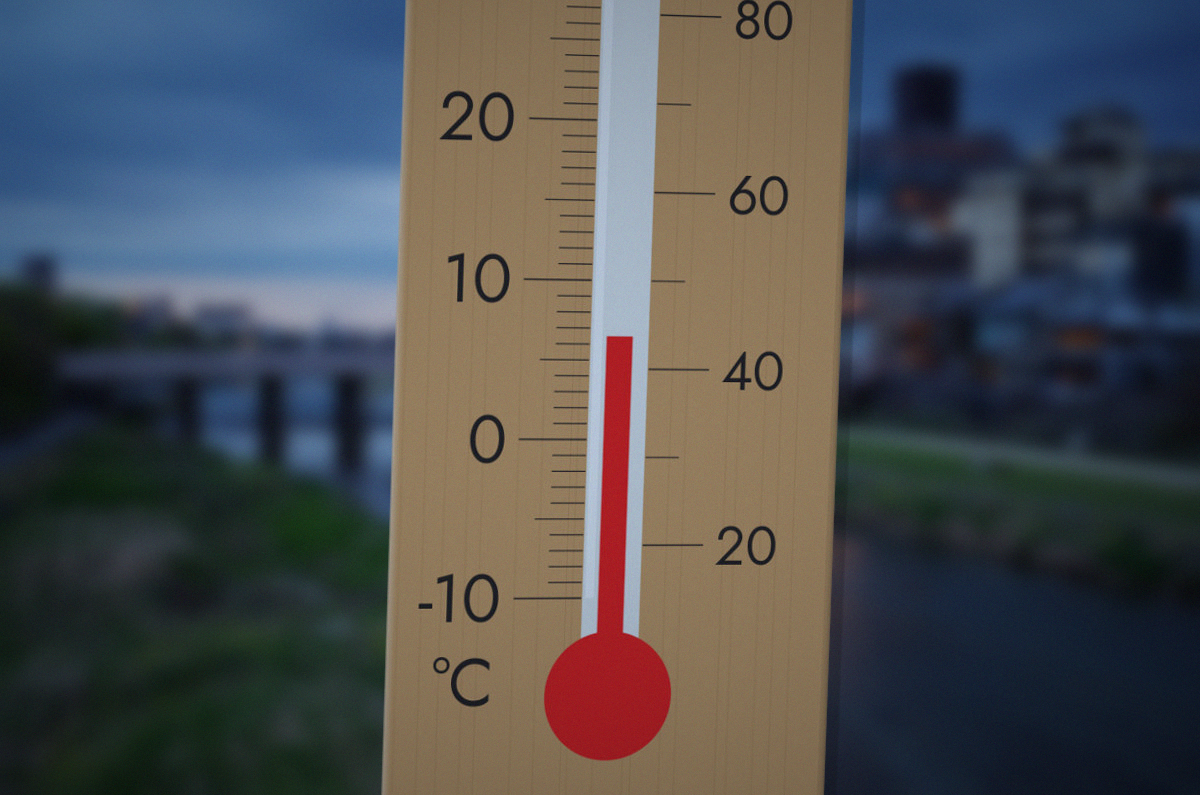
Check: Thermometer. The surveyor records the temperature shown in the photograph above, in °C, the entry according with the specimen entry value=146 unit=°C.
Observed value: value=6.5 unit=°C
